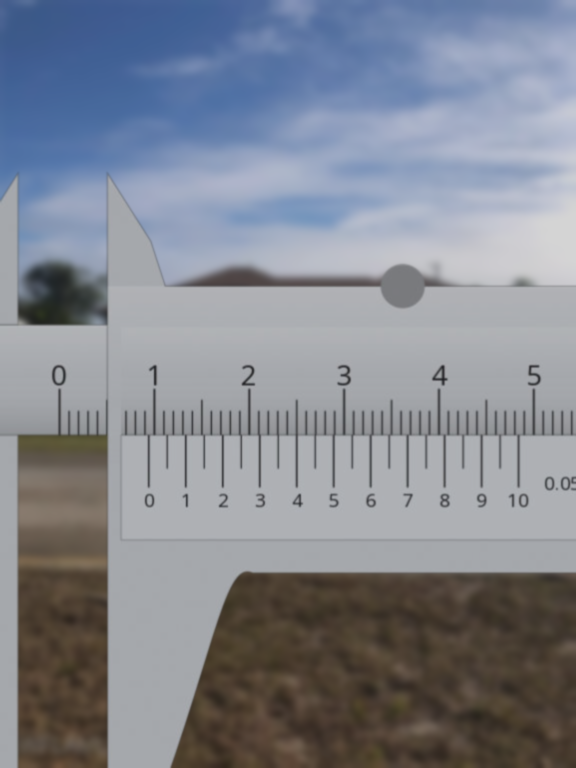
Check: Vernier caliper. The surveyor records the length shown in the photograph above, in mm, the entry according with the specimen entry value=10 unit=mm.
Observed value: value=9.4 unit=mm
